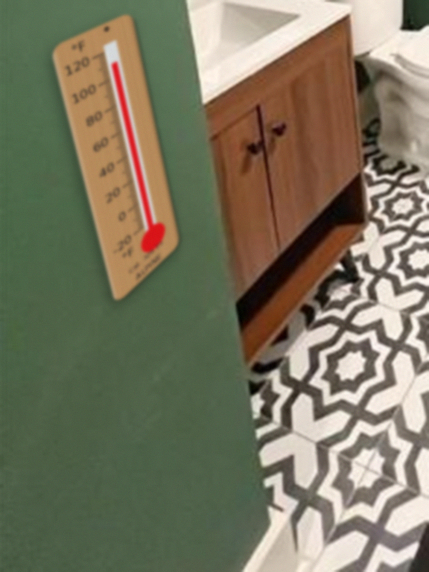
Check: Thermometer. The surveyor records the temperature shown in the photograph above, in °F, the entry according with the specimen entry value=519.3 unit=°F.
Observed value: value=110 unit=°F
